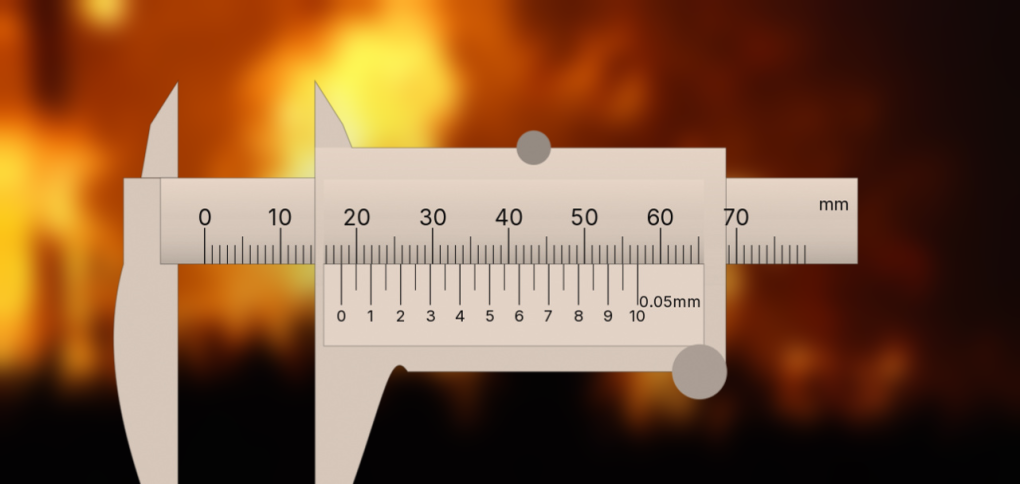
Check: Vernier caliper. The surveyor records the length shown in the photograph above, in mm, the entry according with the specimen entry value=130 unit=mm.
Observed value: value=18.0 unit=mm
